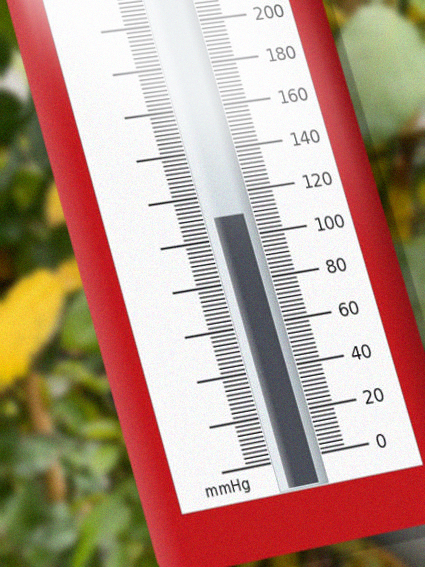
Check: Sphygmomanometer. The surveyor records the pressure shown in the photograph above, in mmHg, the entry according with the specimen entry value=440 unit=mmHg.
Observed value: value=110 unit=mmHg
